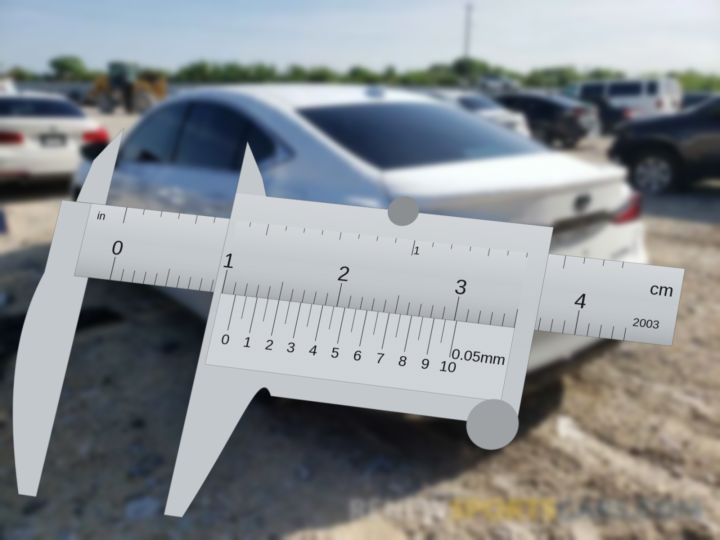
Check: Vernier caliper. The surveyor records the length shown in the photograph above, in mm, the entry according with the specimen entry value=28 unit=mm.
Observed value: value=11.2 unit=mm
